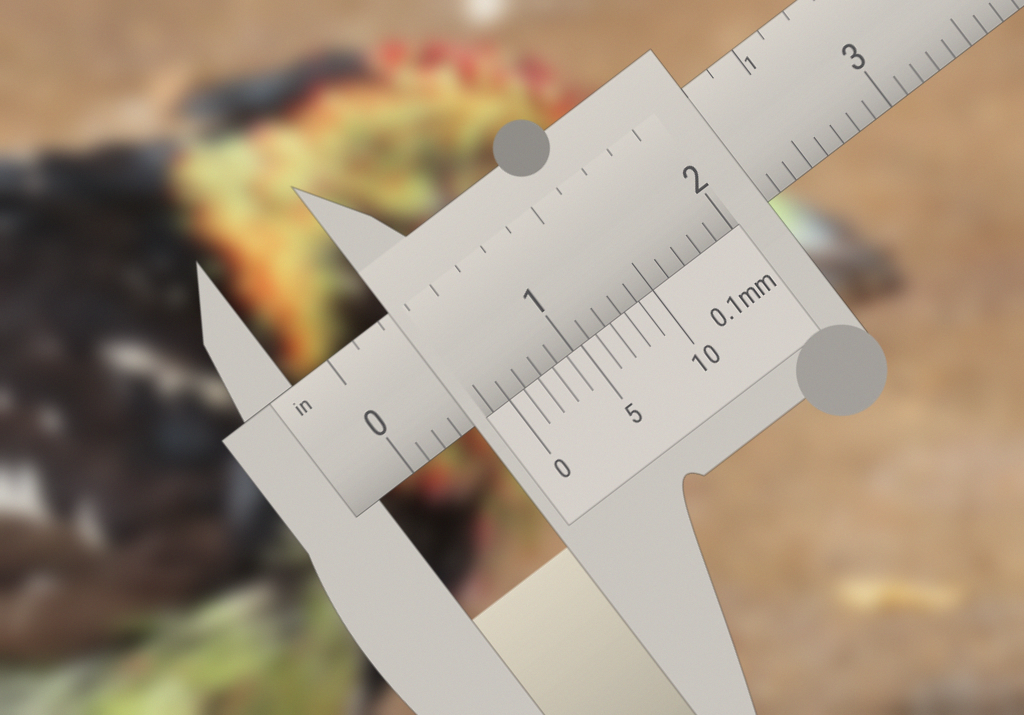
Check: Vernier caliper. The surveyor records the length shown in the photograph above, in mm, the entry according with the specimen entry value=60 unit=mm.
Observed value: value=6.0 unit=mm
